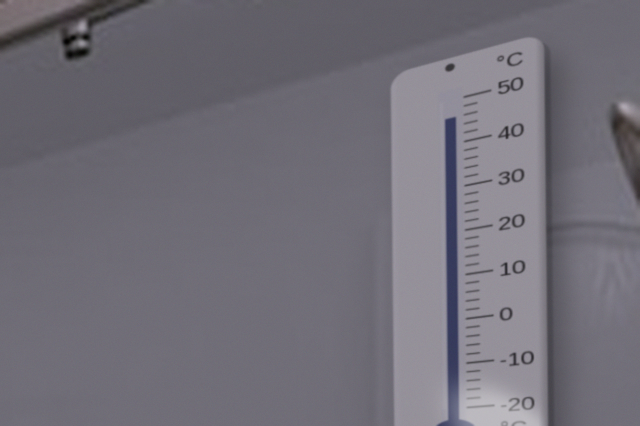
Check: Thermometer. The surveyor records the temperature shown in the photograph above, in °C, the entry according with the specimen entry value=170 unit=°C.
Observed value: value=46 unit=°C
